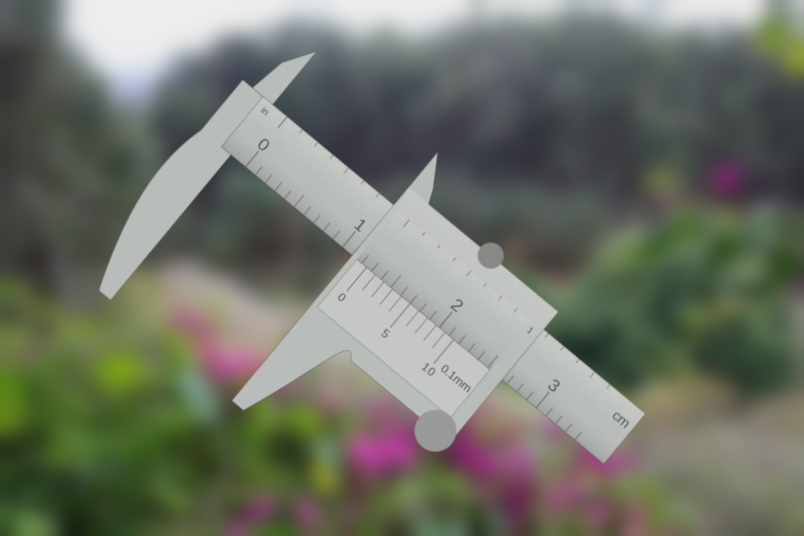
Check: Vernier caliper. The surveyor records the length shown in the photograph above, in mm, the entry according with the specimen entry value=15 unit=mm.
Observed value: value=12.5 unit=mm
